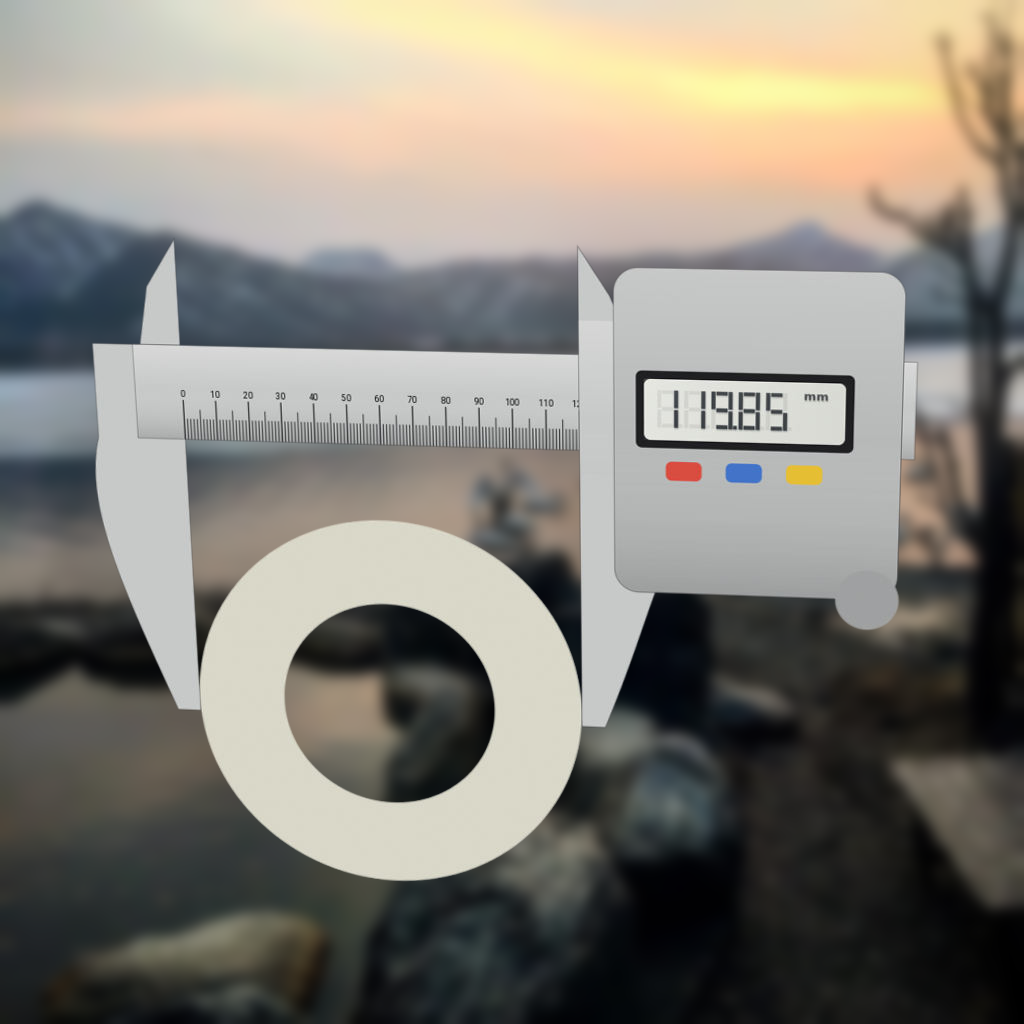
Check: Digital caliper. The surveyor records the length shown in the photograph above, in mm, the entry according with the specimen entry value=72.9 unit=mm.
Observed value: value=119.85 unit=mm
